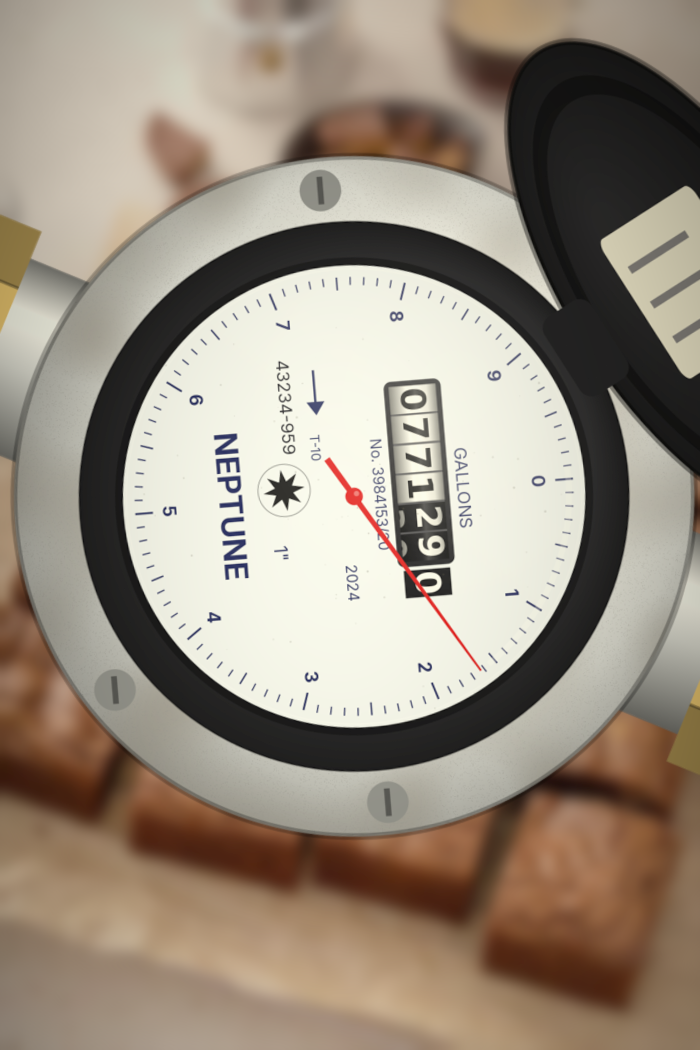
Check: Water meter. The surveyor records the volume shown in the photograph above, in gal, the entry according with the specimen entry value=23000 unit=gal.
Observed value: value=771291.6 unit=gal
